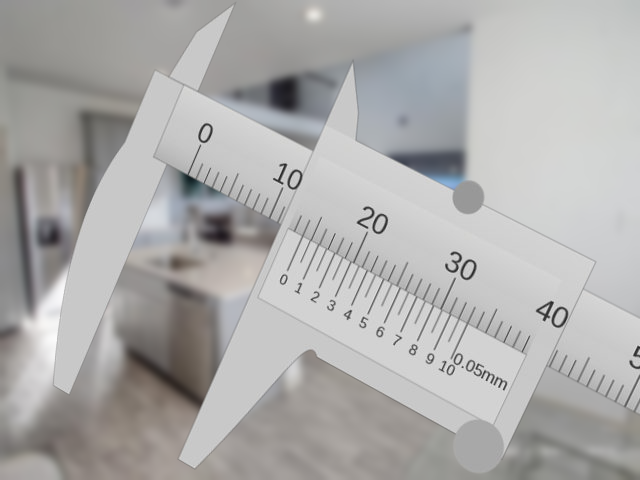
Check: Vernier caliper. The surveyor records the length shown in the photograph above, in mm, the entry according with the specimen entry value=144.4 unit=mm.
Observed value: value=14.0 unit=mm
